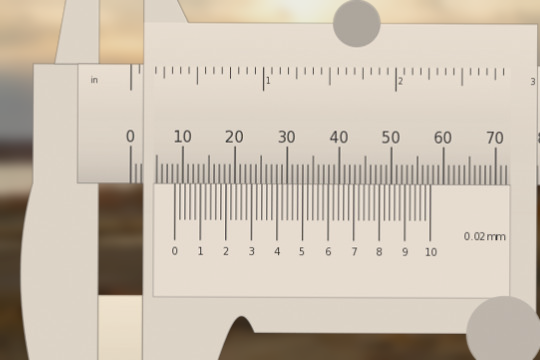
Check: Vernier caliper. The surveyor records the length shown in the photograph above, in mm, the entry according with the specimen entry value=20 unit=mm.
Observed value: value=8.5 unit=mm
